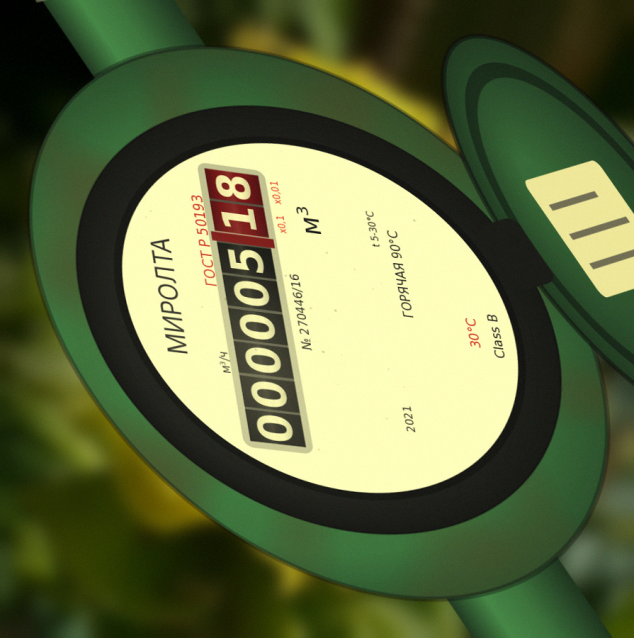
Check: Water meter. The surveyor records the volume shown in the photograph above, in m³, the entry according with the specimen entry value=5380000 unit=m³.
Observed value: value=5.18 unit=m³
